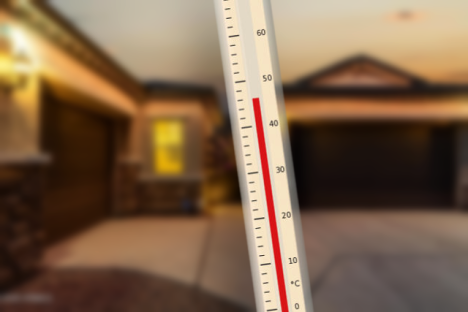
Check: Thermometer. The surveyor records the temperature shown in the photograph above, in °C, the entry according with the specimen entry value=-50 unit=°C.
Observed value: value=46 unit=°C
